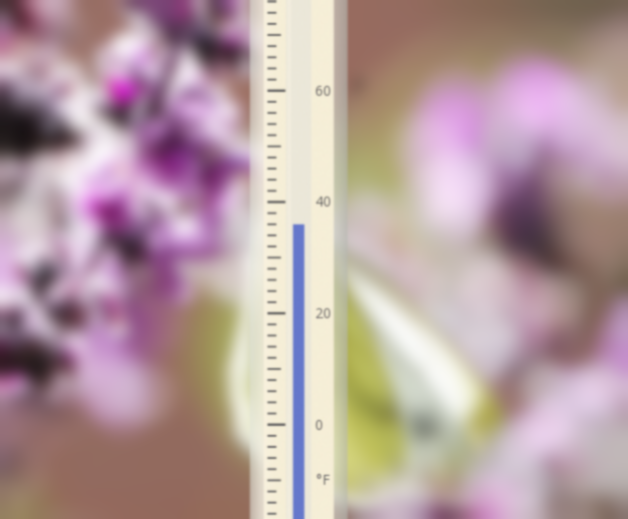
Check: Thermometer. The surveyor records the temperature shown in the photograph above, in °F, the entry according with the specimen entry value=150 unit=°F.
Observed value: value=36 unit=°F
